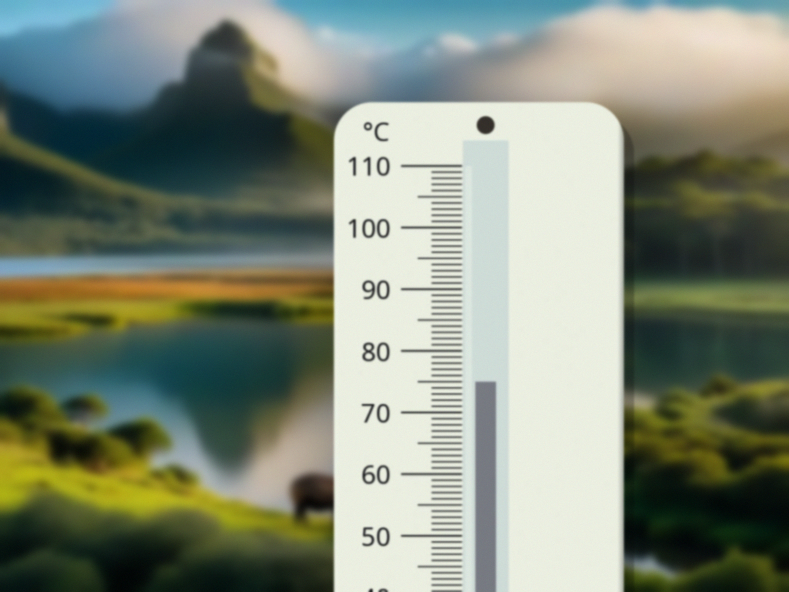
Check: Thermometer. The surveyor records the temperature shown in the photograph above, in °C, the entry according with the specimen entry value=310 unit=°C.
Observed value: value=75 unit=°C
